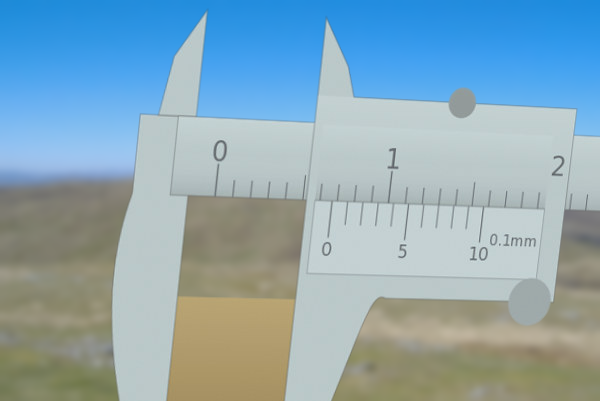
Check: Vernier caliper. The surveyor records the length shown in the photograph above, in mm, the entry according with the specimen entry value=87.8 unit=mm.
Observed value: value=6.7 unit=mm
